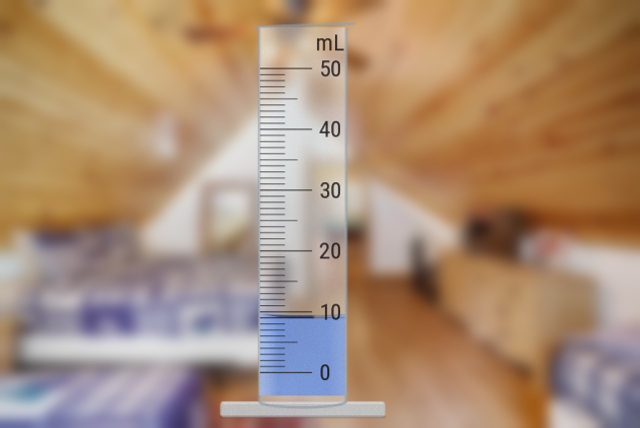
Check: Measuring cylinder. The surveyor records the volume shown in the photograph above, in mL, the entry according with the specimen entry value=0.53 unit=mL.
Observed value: value=9 unit=mL
